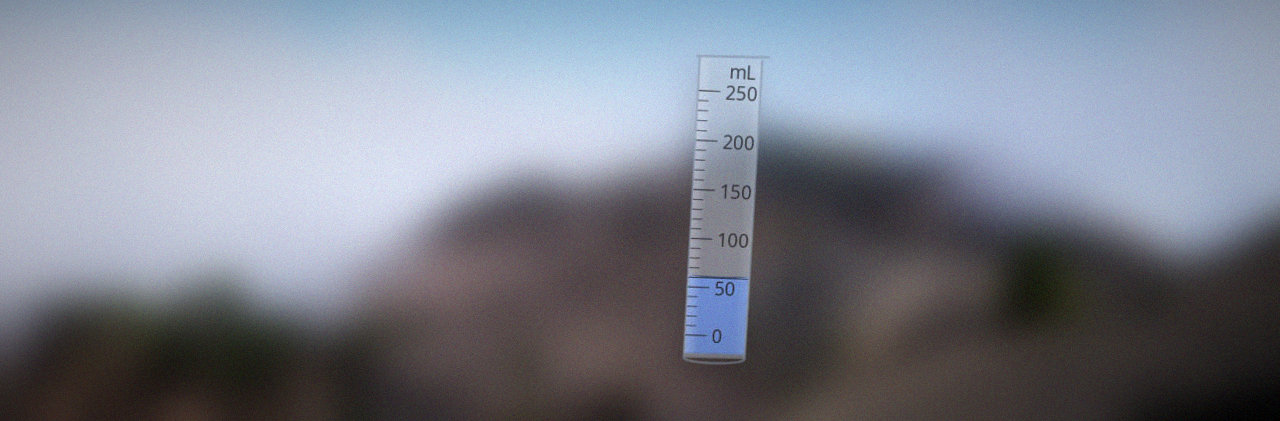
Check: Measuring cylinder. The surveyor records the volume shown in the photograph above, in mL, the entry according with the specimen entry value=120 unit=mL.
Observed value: value=60 unit=mL
